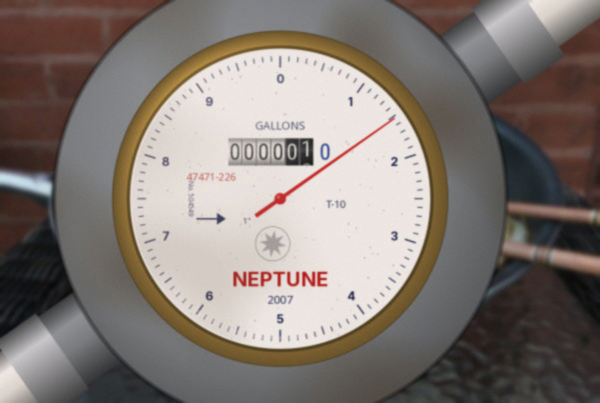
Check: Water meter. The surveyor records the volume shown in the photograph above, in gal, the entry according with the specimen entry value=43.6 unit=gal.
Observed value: value=11.5 unit=gal
